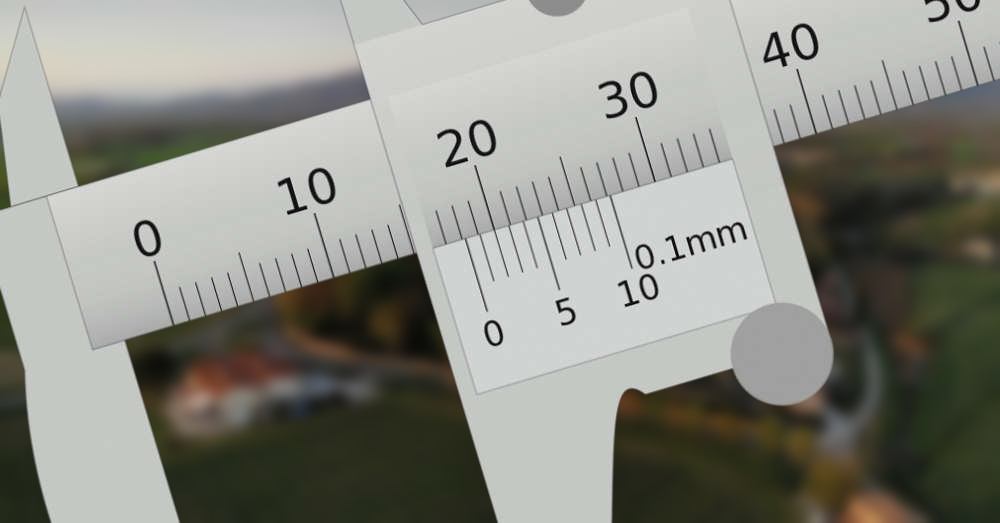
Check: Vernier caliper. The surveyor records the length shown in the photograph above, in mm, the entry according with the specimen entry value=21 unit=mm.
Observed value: value=18.2 unit=mm
